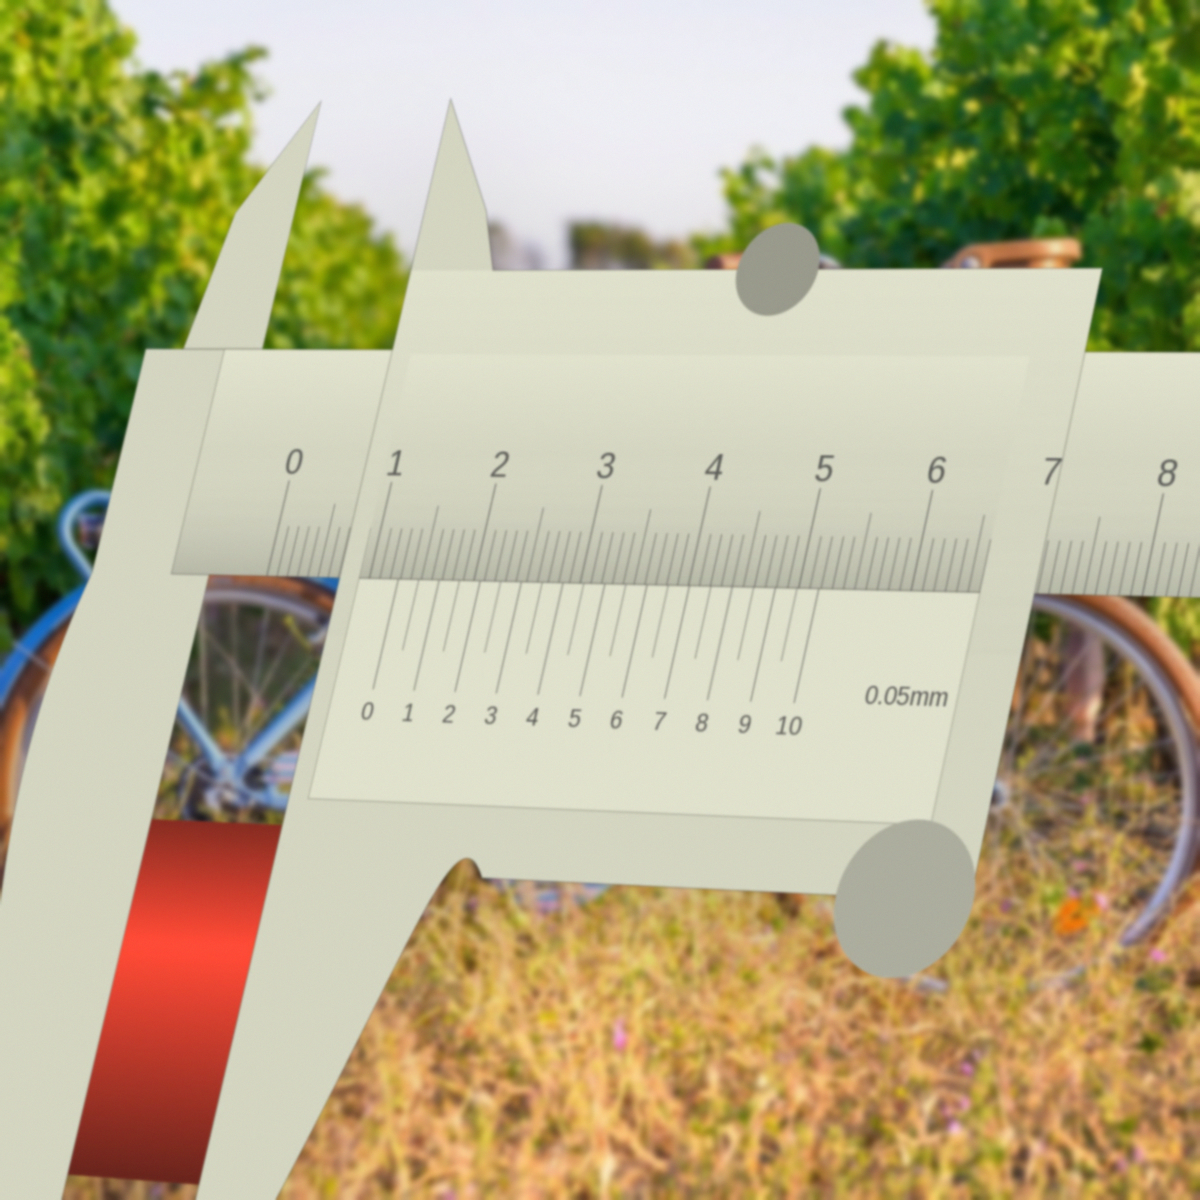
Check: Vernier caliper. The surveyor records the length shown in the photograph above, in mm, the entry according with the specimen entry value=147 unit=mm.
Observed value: value=12.8 unit=mm
